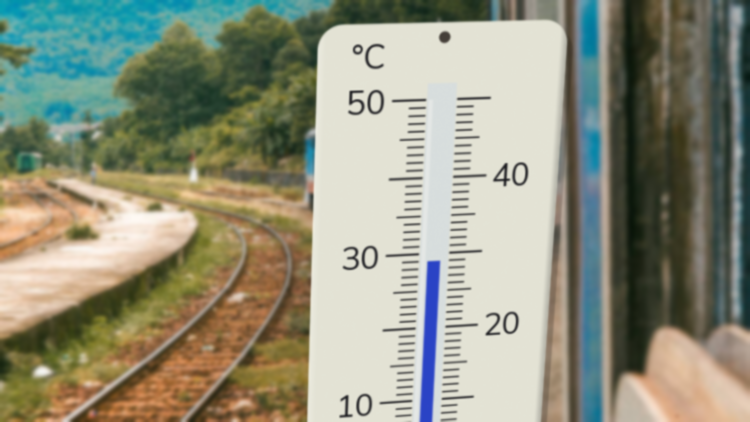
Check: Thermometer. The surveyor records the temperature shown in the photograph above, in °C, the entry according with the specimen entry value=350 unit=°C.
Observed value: value=29 unit=°C
